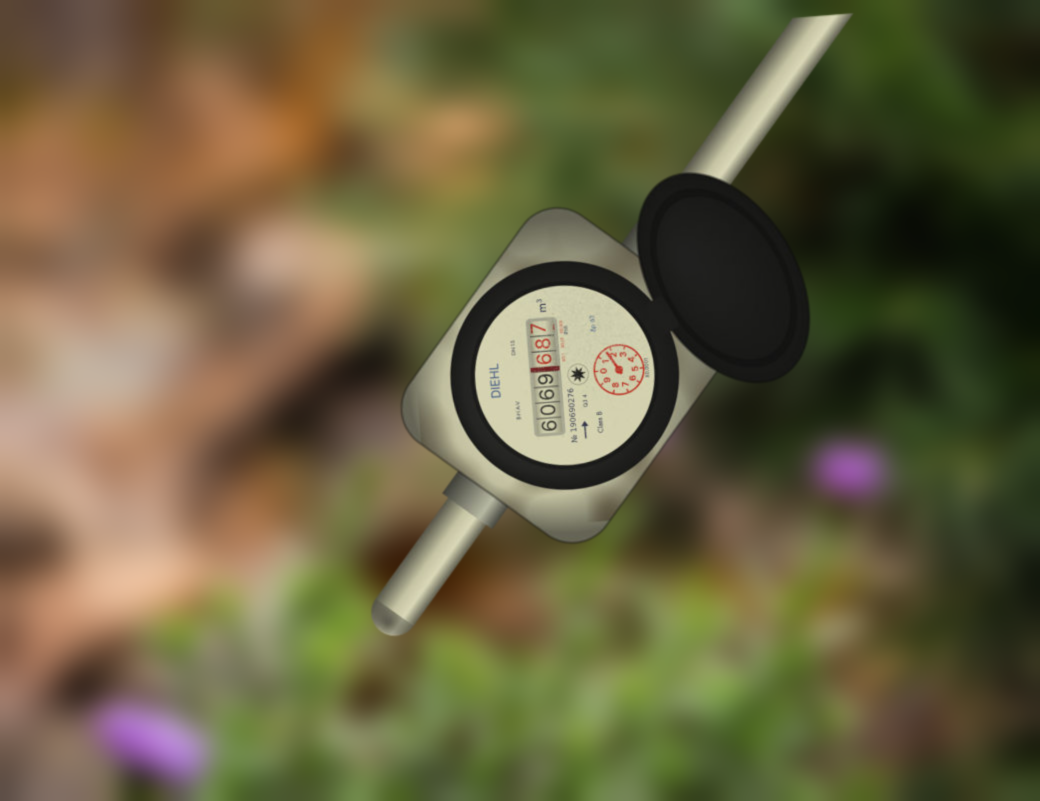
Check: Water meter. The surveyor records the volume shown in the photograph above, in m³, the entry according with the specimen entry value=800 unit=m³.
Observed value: value=6069.6871 unit=m³
